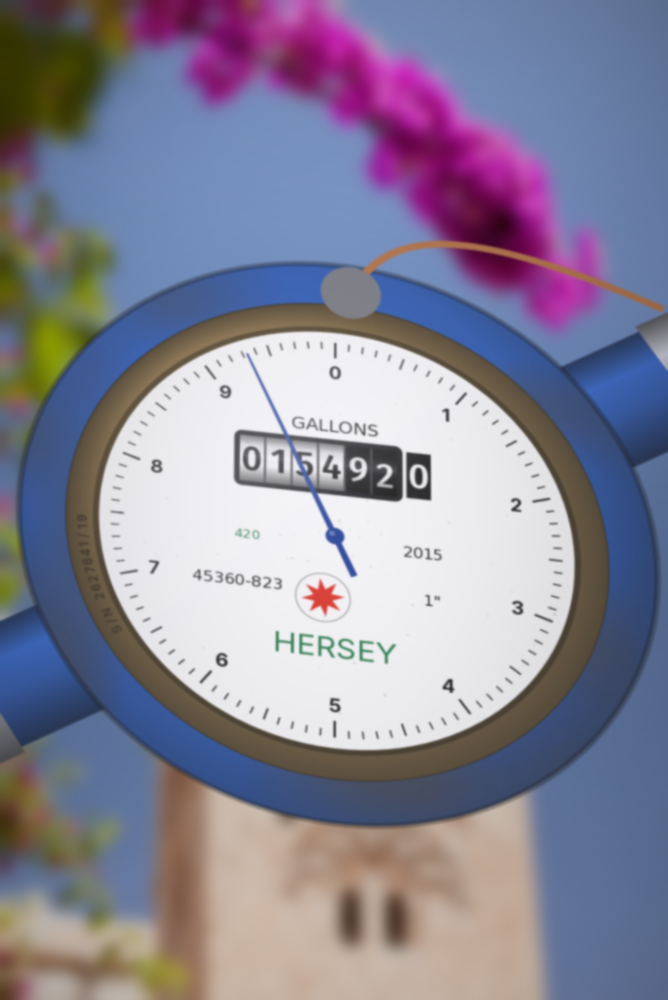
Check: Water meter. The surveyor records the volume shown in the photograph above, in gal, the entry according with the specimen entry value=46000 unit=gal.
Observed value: value=154919.3 unit=gal
